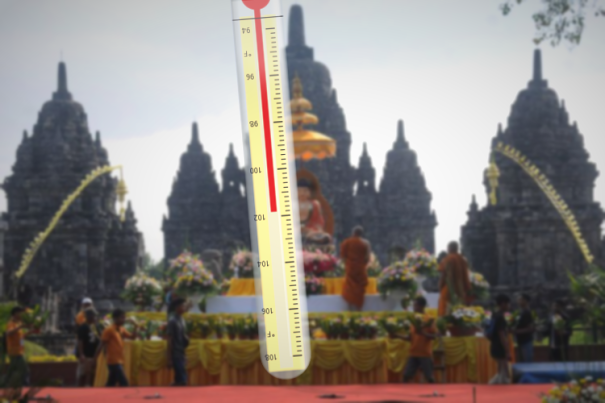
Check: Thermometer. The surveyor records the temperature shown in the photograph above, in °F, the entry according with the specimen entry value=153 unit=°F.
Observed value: value=101.8 unit=°F
